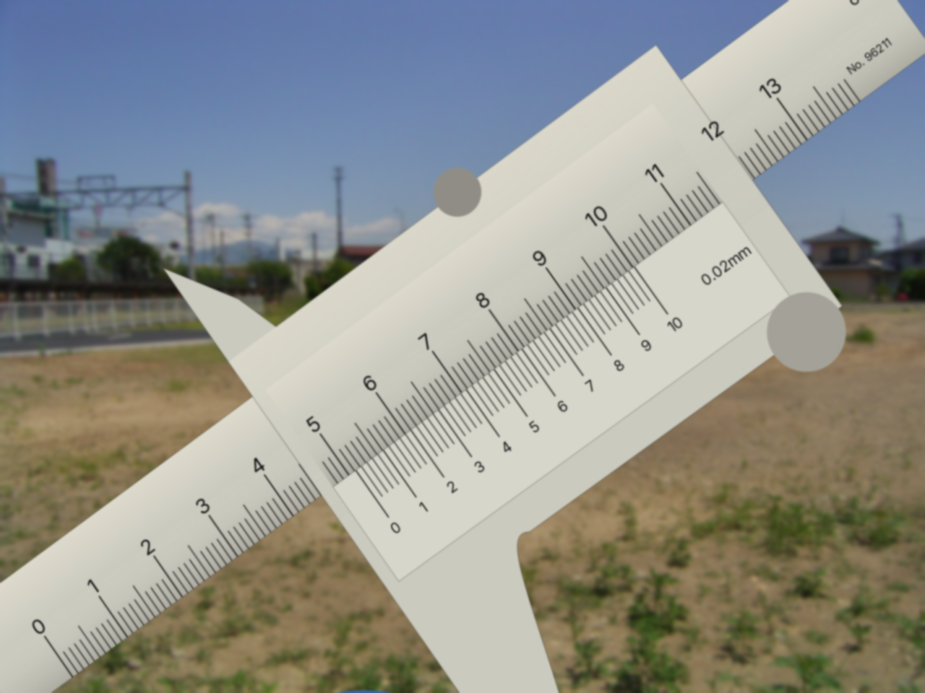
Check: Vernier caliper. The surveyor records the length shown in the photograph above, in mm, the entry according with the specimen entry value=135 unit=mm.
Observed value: value=51.2 unit=mm
